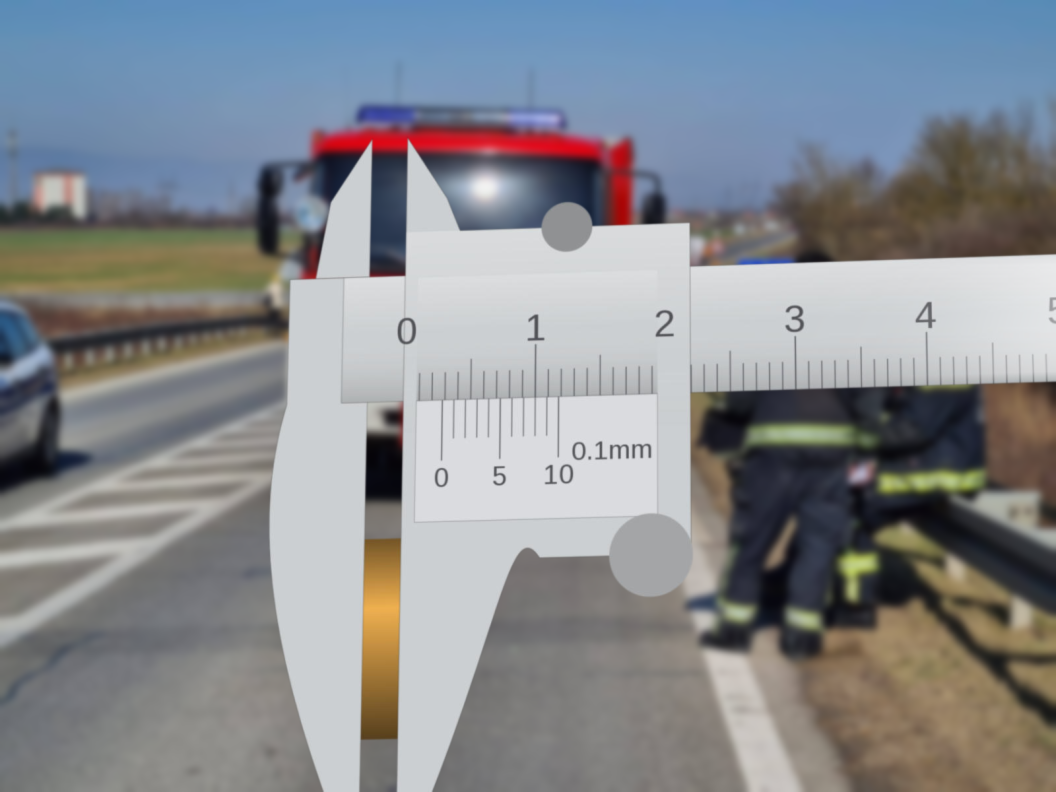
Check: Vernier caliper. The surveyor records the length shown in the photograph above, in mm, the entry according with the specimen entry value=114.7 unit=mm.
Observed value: value=2.8 unit=mm
